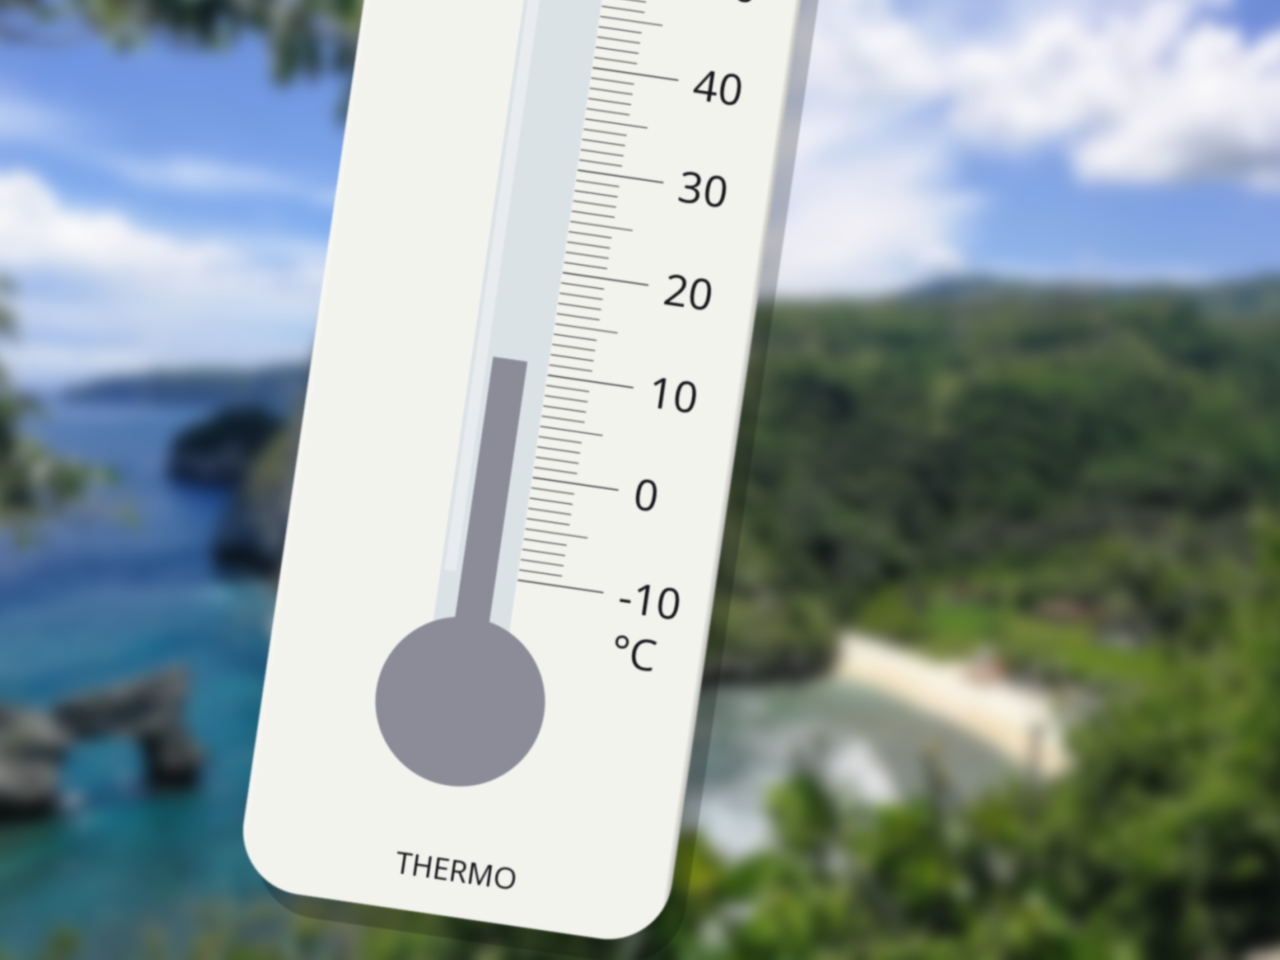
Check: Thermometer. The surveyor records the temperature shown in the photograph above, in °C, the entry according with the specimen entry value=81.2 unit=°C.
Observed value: value=11 unit=°C
